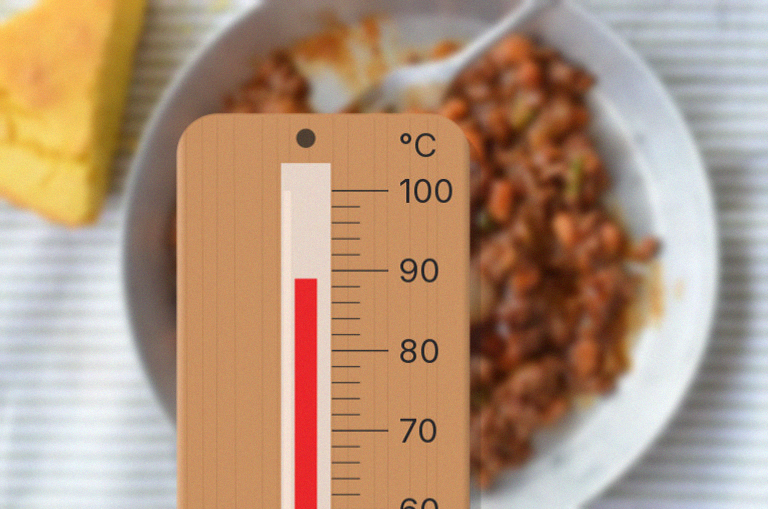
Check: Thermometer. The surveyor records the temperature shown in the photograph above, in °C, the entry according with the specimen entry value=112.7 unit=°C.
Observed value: value=89 unit=°C
